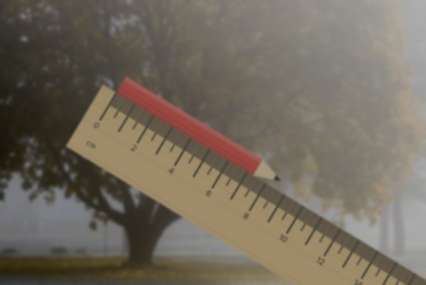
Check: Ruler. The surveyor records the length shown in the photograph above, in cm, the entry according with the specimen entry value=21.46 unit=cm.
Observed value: value=8.5 unit=cm
